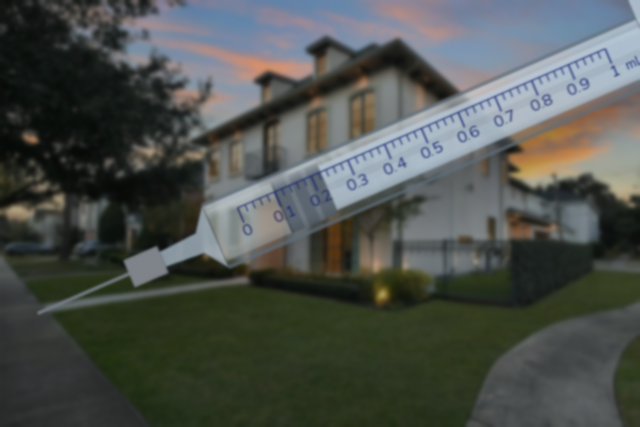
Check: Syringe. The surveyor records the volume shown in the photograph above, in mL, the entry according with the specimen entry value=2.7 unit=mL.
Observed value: value=0.1 unit=mL
